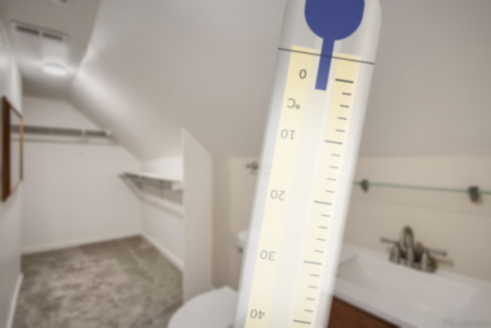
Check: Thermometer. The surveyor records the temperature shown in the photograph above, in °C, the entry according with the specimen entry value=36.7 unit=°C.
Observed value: value=2 unit=°C
